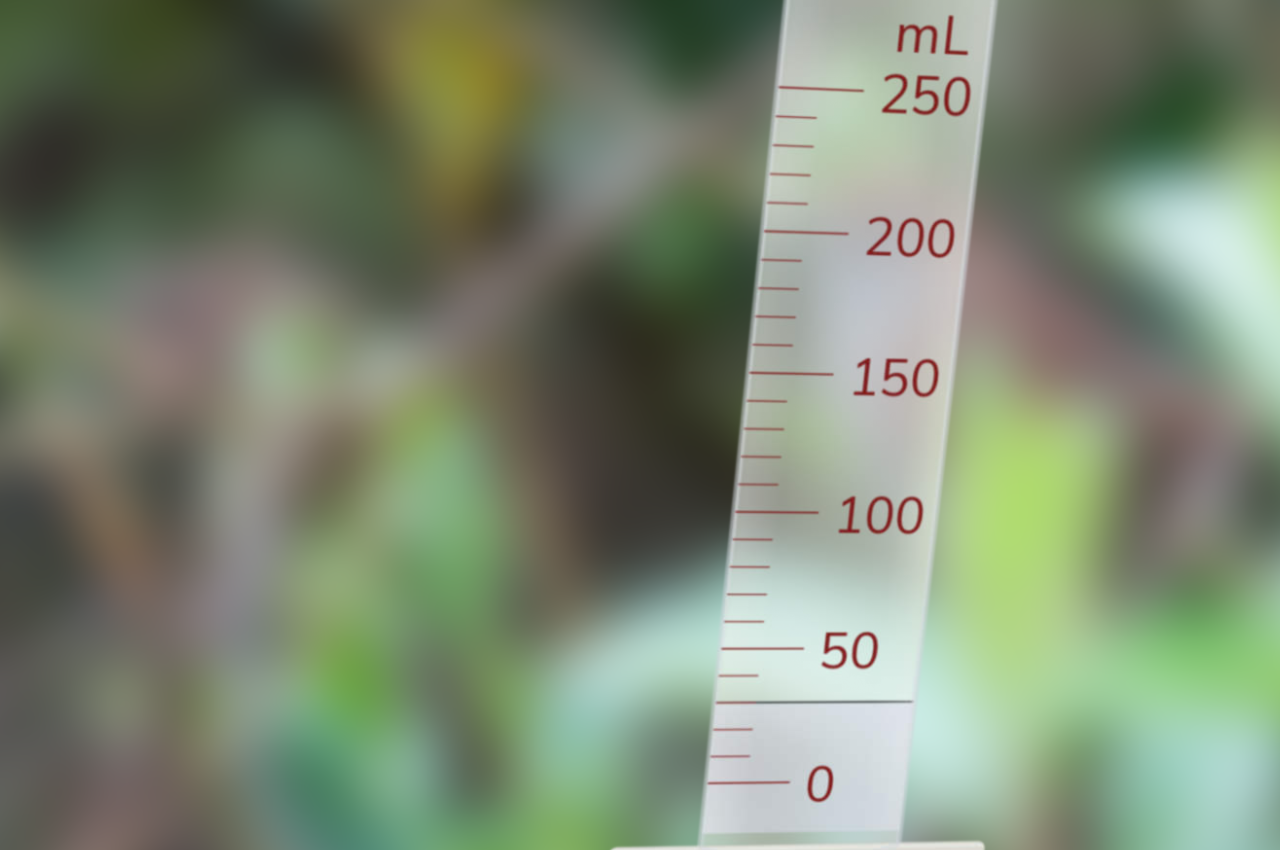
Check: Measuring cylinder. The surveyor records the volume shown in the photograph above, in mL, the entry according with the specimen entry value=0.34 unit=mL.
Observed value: value=30 unit=mL
